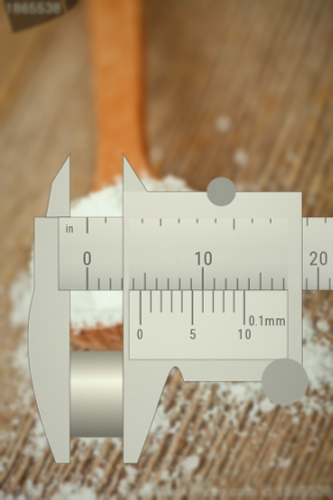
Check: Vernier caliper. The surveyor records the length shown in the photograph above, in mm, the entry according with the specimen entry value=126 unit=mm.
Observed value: value=4.6 unit=mm
